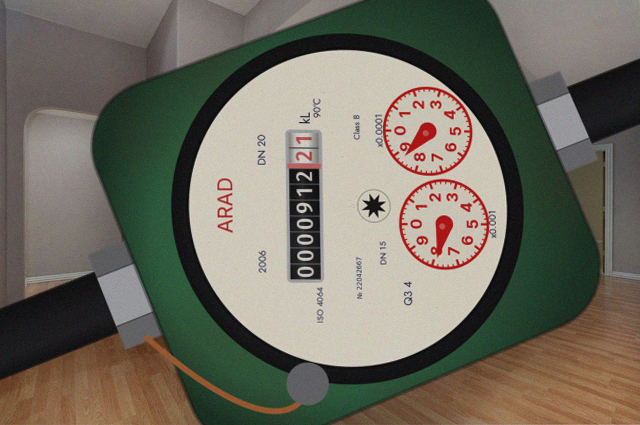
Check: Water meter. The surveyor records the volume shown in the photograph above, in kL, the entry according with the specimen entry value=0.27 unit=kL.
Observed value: value=912.2178 unit=kL
